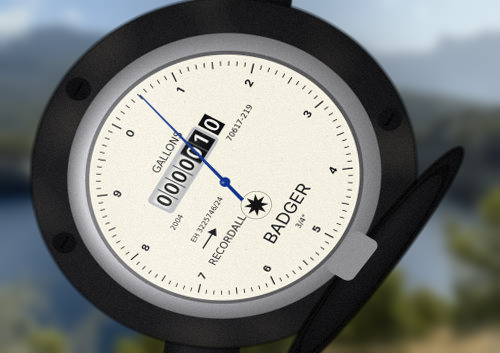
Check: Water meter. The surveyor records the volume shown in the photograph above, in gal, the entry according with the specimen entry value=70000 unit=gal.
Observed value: value=10.5 unit=gal
